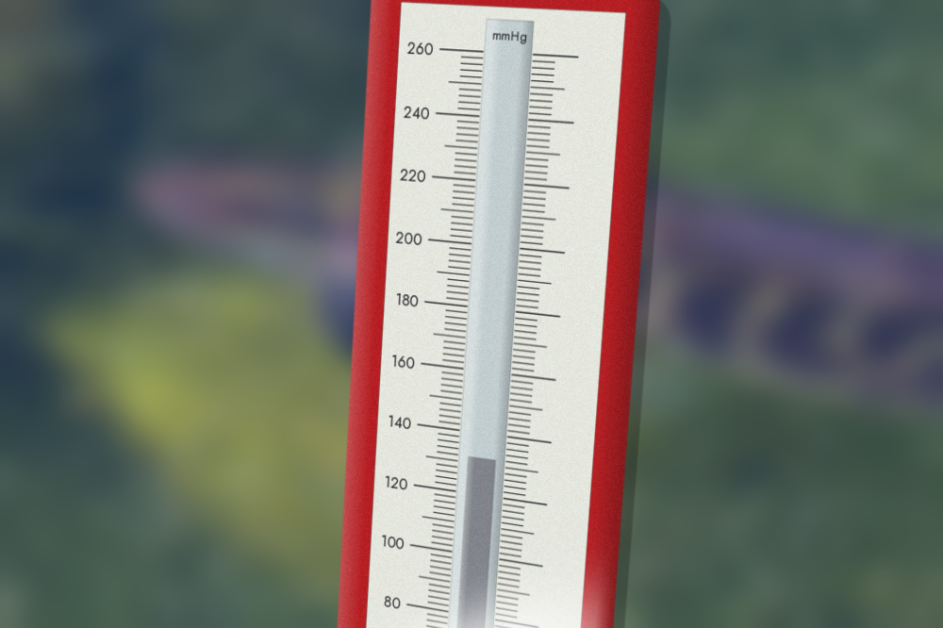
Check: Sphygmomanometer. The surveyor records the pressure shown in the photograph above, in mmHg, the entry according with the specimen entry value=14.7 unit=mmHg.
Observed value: value=132 unit=mmHg
